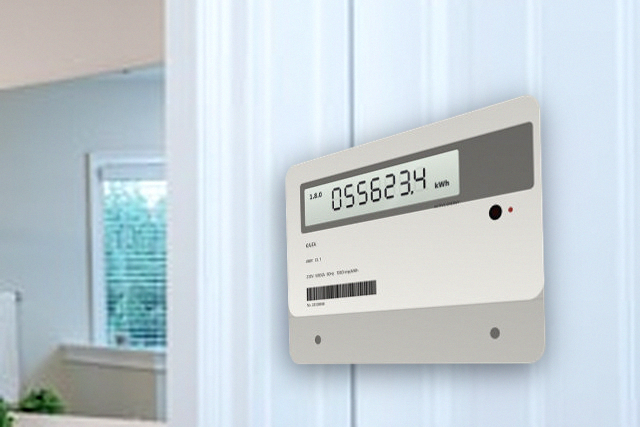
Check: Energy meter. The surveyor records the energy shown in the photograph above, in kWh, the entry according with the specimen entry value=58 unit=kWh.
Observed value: value=55623.4 unit=kWh
